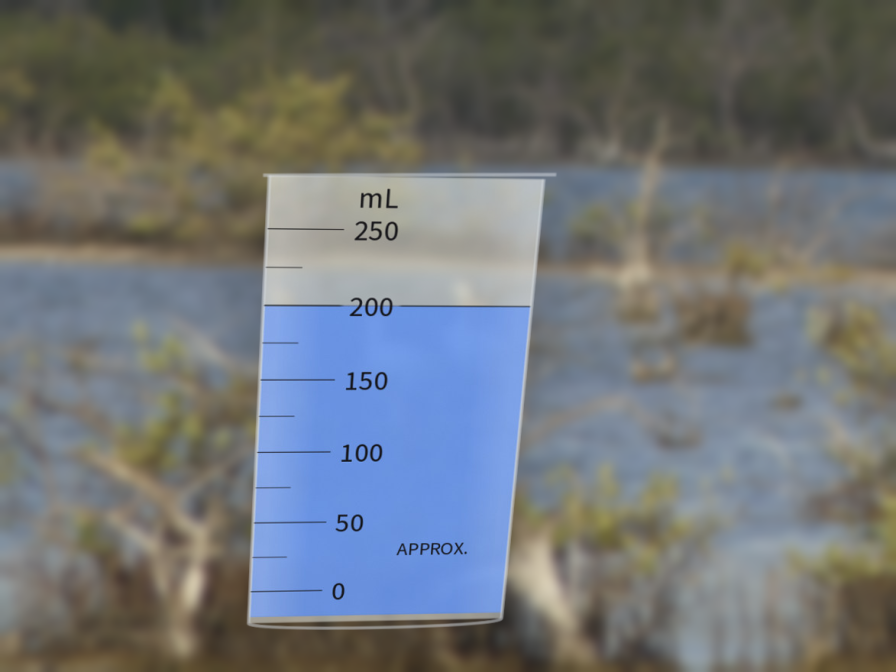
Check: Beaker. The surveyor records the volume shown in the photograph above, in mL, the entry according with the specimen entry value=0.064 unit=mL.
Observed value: value=200 unit=mL
